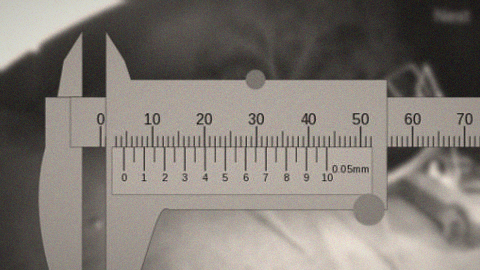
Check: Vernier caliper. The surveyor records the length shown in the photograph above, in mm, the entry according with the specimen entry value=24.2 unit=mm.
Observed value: value=4.5 unit=mm
